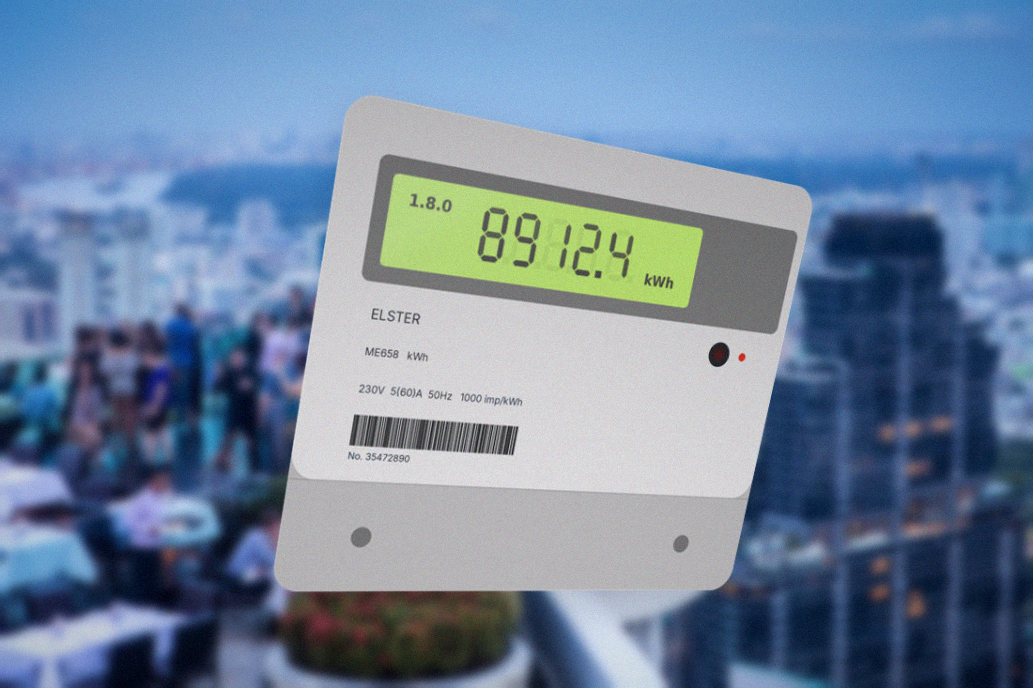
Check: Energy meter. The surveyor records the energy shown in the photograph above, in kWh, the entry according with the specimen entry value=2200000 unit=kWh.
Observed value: value=8912.4 unit=kWh
